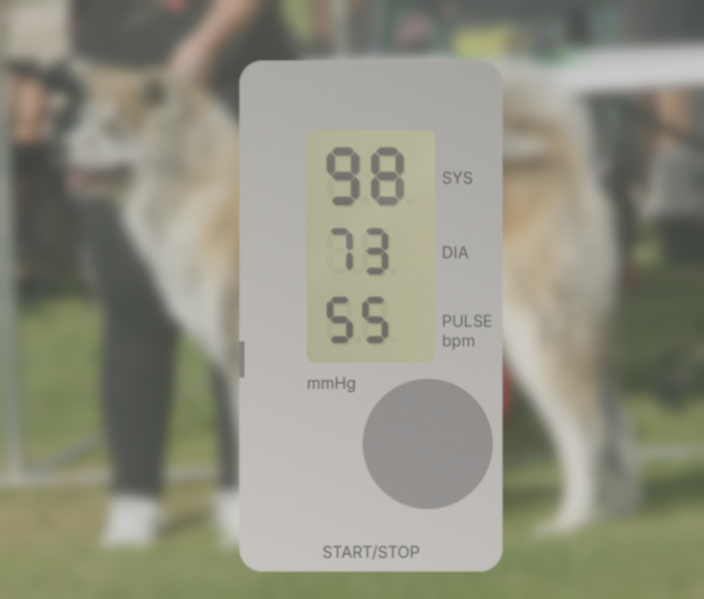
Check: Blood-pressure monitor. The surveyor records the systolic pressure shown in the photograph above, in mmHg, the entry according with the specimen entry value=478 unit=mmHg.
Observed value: value=98 unit=mmHg
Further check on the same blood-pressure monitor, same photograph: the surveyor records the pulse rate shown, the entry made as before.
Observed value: value=55 unit=bpm
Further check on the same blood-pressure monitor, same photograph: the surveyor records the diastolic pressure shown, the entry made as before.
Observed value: value=73 unit=mmHg
